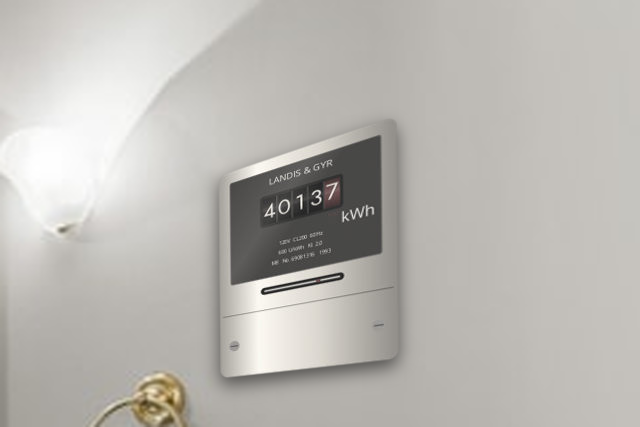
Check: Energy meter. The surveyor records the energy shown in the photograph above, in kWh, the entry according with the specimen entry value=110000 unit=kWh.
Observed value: value=4013.7 unit=kWh
